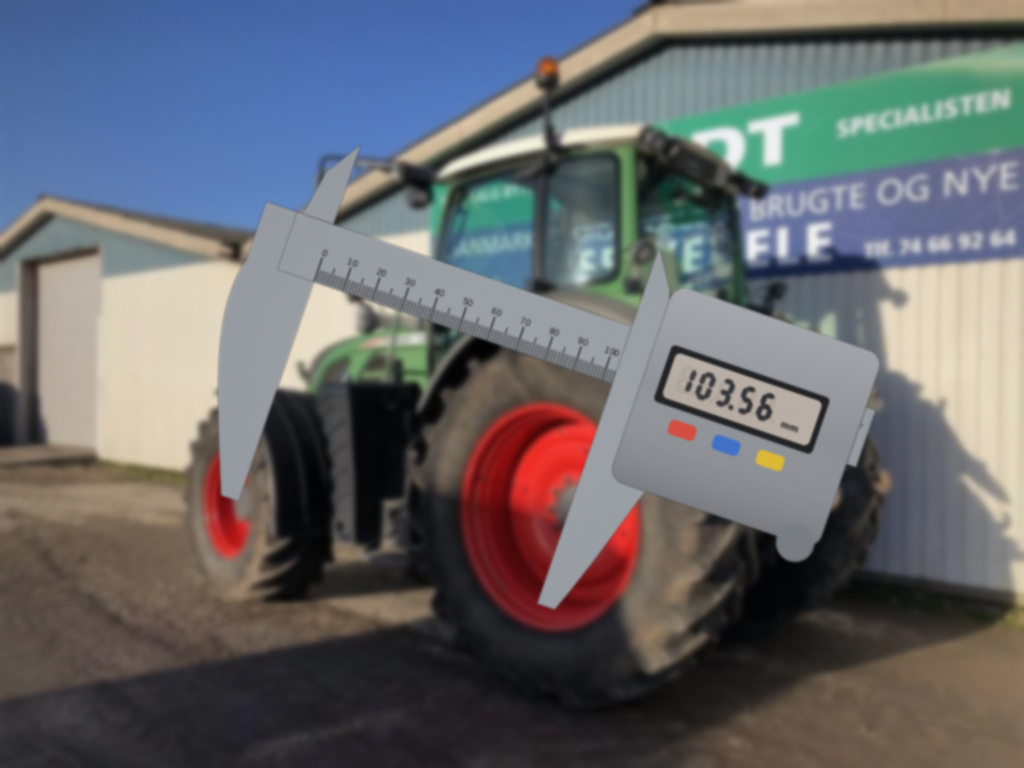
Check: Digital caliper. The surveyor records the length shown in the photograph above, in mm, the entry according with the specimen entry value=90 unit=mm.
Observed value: value=103.56 unit=mm
